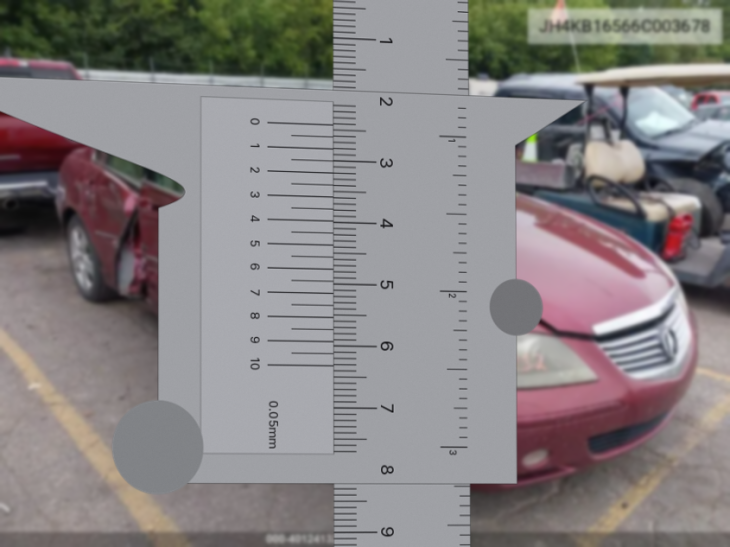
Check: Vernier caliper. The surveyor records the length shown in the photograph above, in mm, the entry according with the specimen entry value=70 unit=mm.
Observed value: value=24.2 unit=mm
